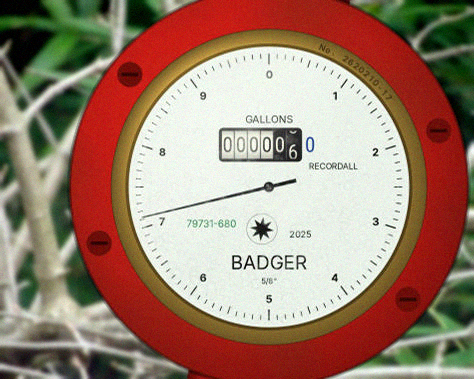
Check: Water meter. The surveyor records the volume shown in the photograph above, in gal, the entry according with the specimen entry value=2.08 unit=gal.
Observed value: value=57.1 unit=gal
